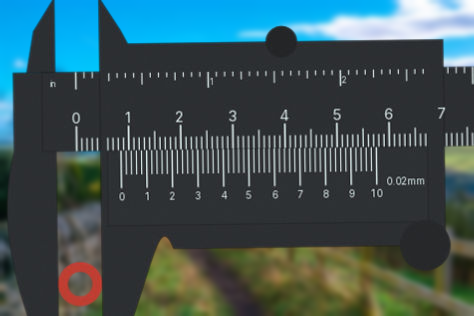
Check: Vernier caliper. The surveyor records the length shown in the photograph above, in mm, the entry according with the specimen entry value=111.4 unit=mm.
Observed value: value=8.5 unit=mm
